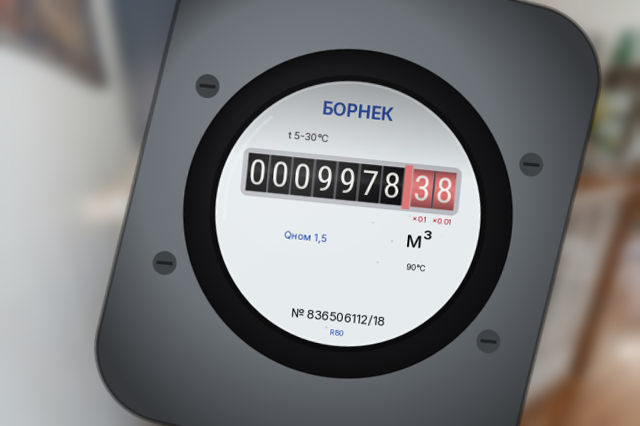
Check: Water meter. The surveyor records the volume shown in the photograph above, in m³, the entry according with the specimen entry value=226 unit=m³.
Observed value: value=9978.38 unit=m³
